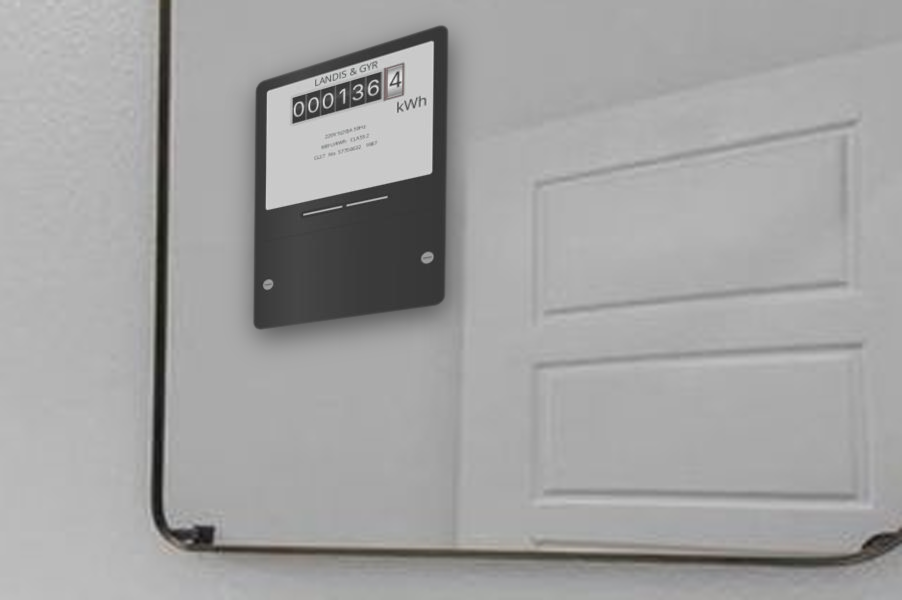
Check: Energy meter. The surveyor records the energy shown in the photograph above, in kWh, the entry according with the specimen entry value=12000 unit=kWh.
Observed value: value=136.4 unit=kWh
